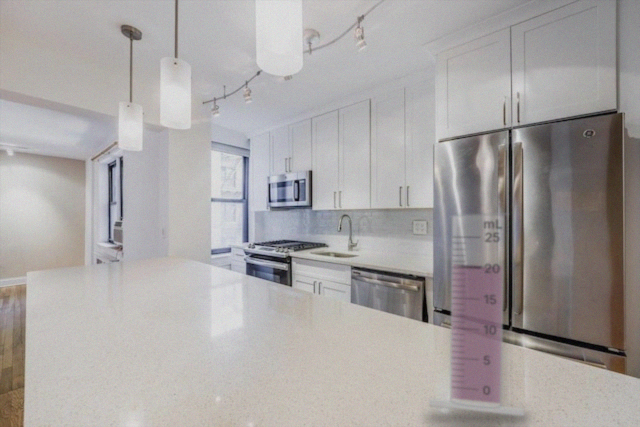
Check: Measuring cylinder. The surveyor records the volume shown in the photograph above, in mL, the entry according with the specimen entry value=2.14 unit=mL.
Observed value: value=20 unit=mL
